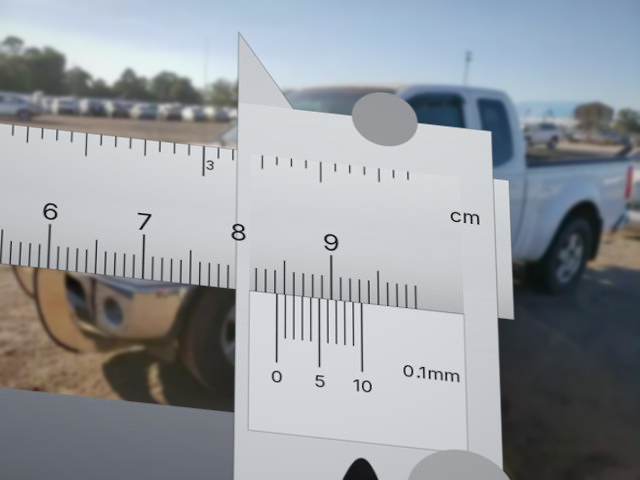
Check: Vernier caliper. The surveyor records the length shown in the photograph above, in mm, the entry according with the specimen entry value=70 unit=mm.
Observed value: value=84.2 unit=mm
